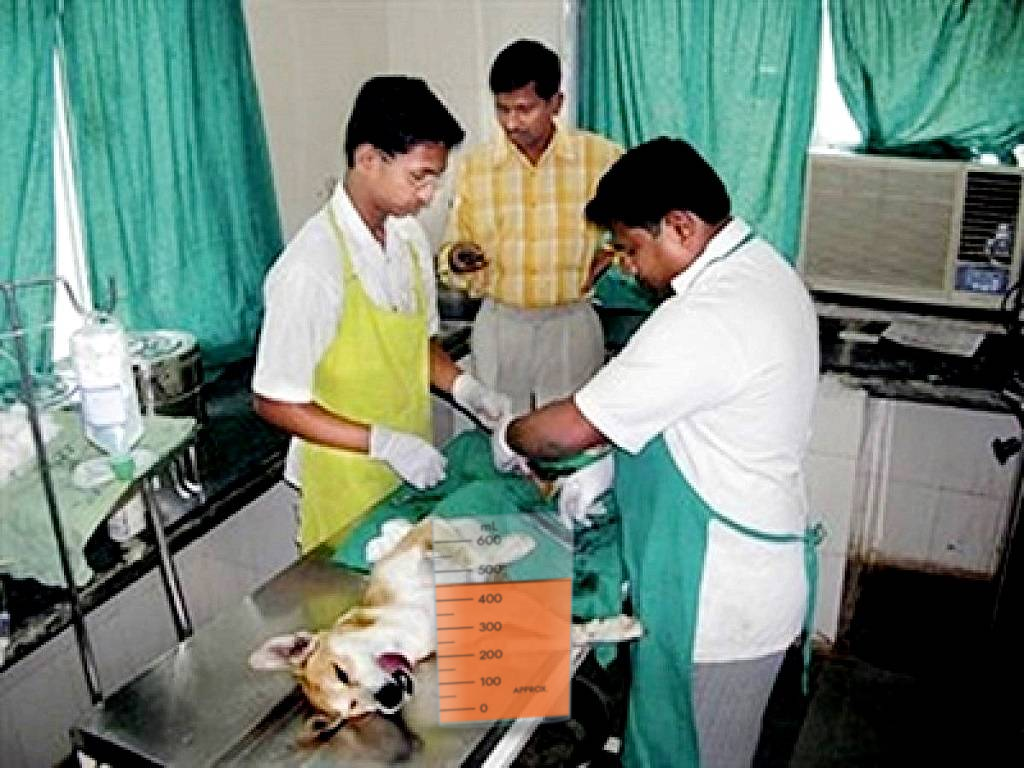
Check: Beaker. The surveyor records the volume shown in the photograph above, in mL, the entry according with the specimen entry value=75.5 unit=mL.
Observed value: value=450 unit=mL
